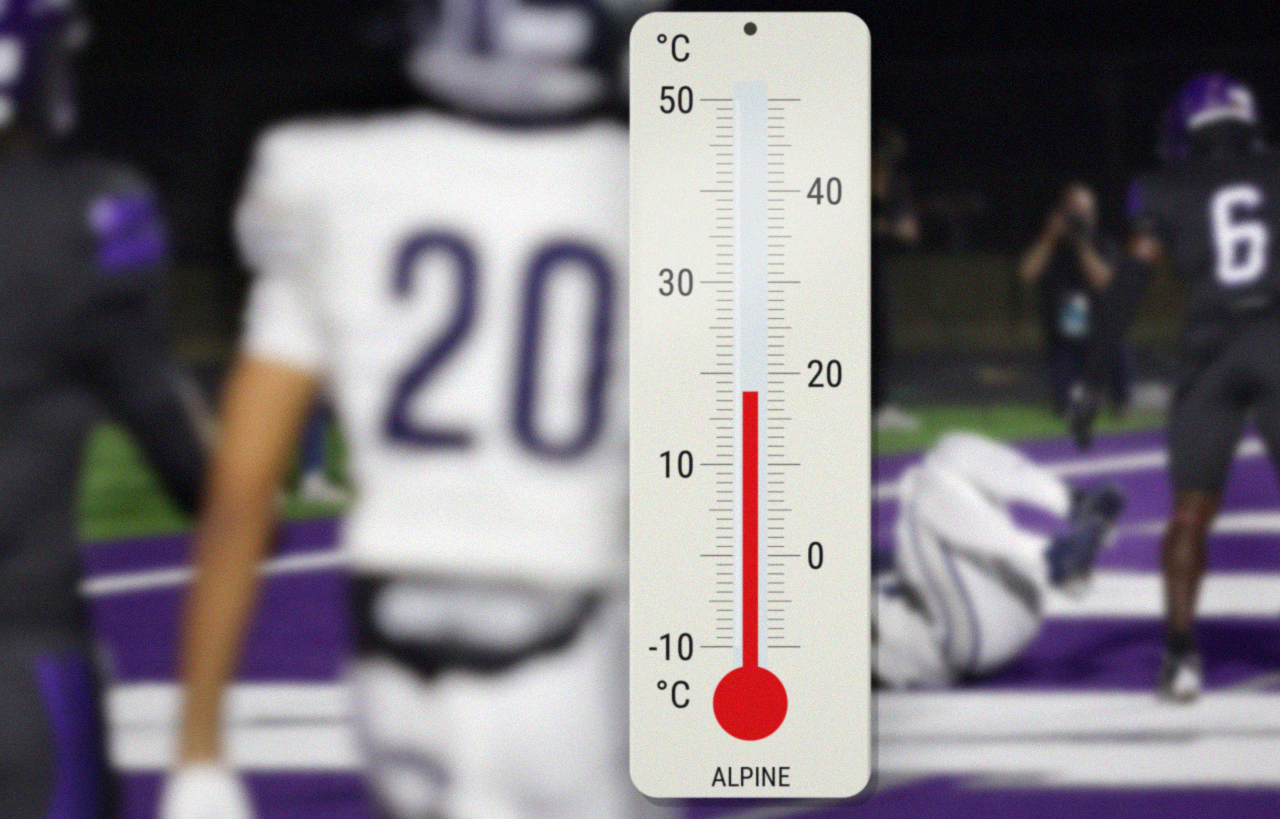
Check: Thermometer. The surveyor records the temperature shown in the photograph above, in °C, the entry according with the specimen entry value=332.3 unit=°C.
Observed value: value=18 unit=°C
